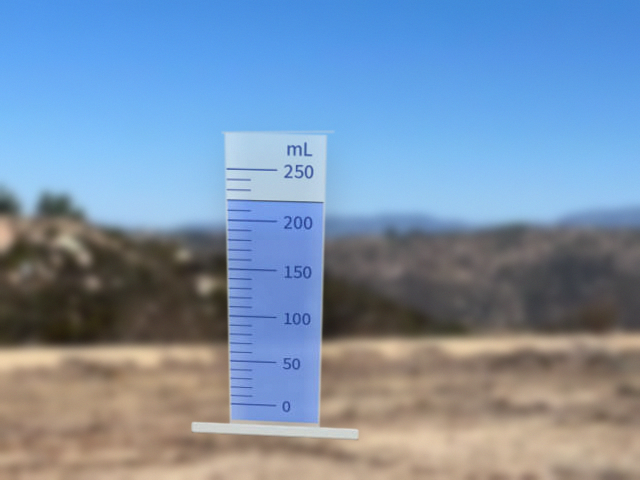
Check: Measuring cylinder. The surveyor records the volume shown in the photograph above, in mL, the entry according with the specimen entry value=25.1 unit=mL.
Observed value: value=220 unit=mL
